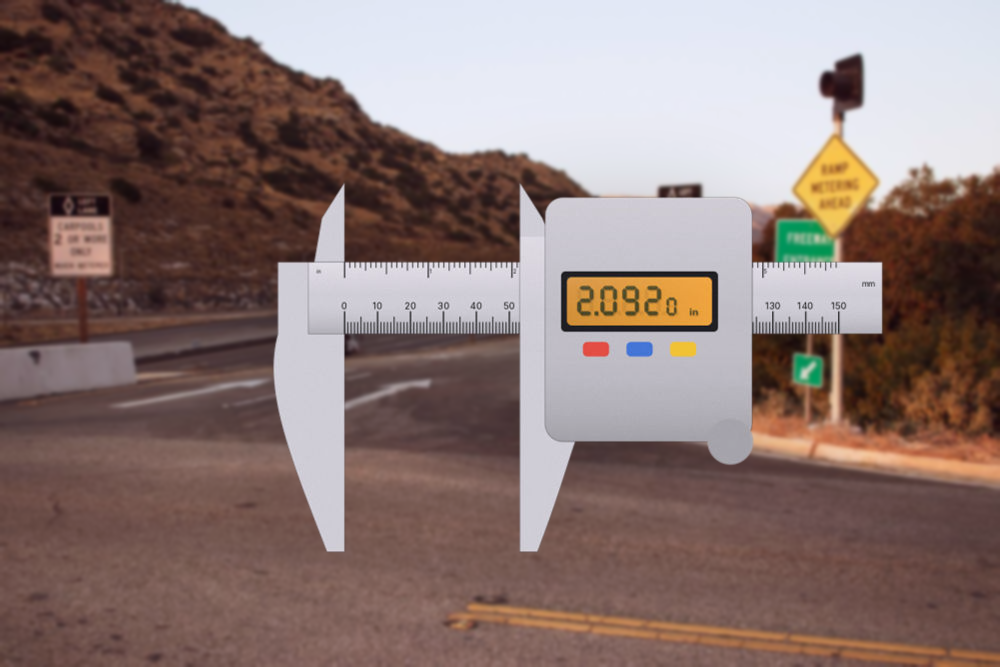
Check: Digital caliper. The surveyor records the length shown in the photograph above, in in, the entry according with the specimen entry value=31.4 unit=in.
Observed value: value=2.0920 unit=in
